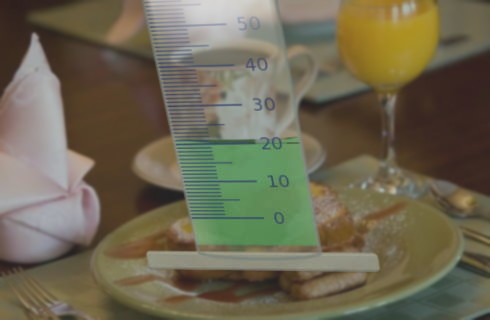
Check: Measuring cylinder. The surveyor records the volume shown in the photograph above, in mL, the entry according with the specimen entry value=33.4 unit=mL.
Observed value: value=20 unit=mL
